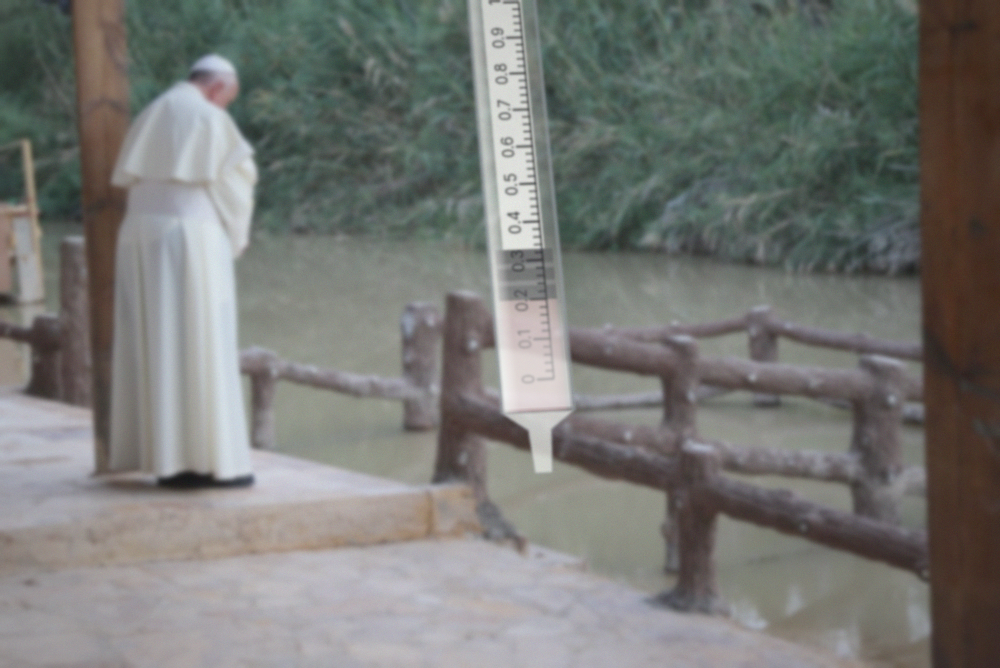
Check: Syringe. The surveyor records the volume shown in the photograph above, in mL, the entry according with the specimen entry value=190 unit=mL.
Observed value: value=0.2 unit=mL
